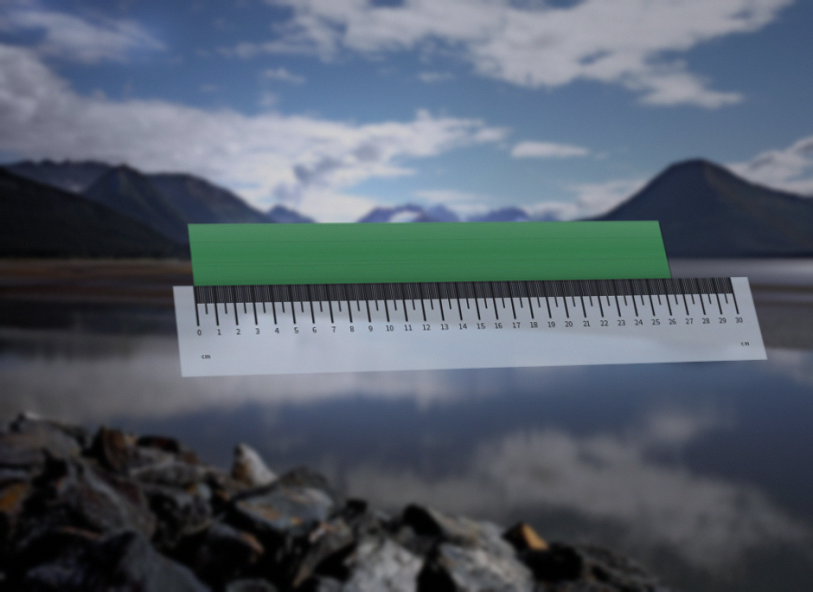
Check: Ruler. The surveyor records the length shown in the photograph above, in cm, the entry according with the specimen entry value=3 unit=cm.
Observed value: value=26.5 unit=cm
